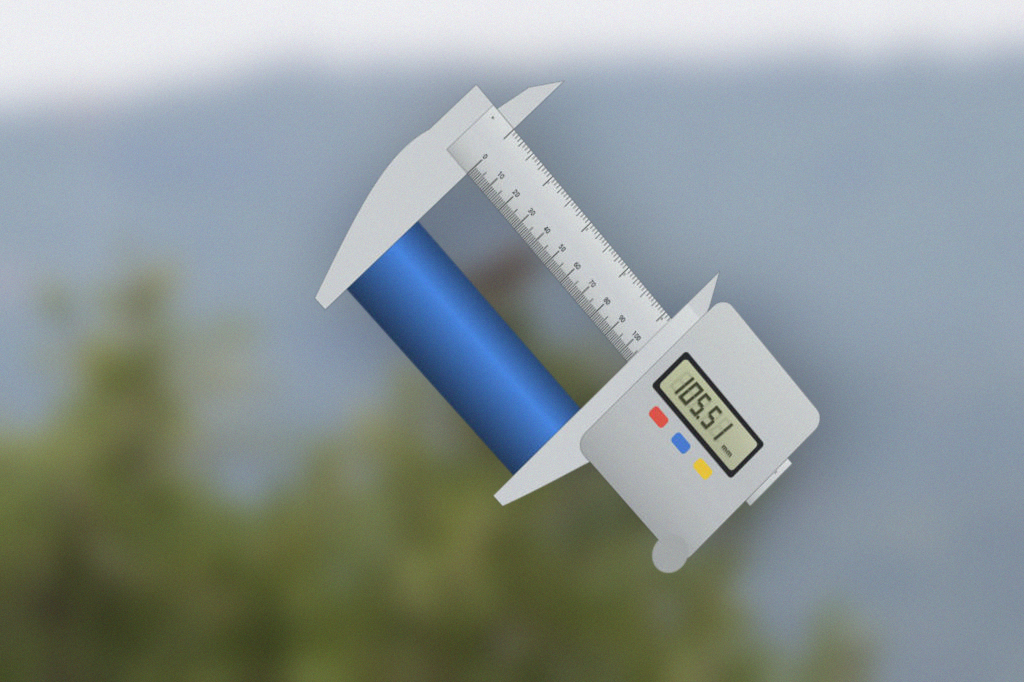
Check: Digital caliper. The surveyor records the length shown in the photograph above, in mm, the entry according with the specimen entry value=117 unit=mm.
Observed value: value=105.51 unit=mm
